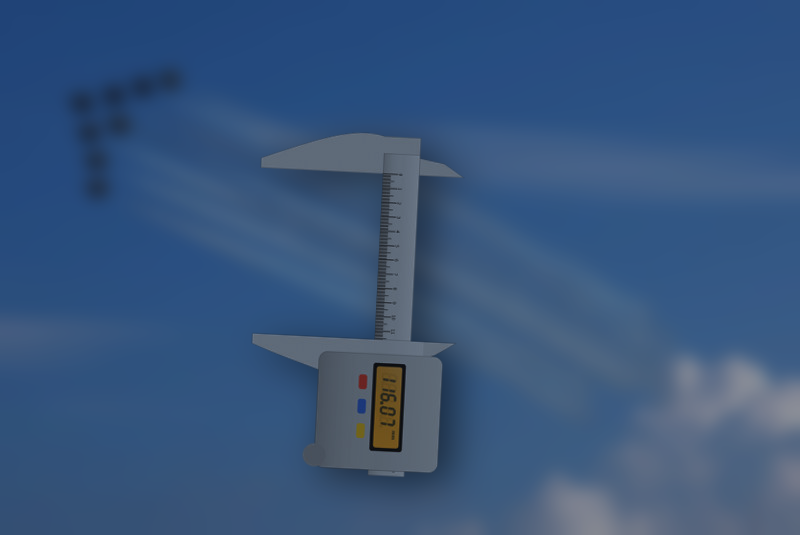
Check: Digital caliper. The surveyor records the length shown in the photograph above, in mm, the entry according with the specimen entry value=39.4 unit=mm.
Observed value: value=116.07 unit=mm
